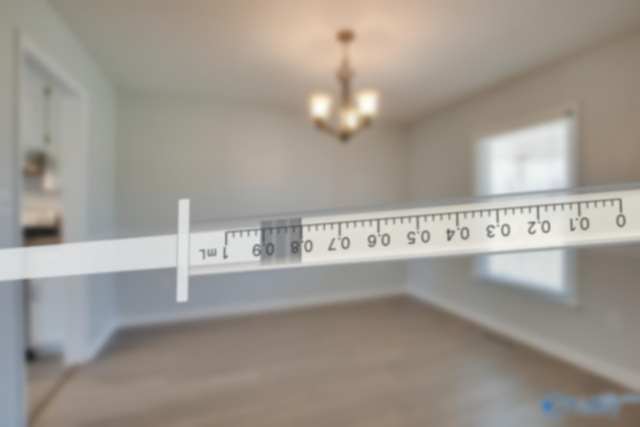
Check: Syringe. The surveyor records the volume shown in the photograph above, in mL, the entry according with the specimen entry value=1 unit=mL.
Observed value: value=0.8 unit=mL
